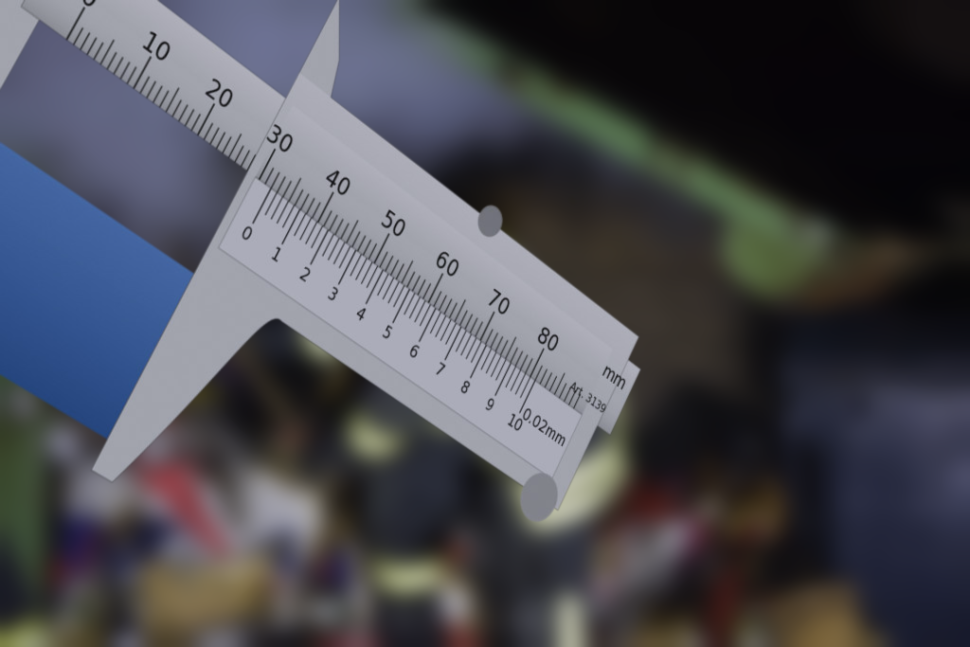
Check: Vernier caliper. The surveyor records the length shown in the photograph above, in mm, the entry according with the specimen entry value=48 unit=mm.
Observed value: value=32.0 unit=mm
